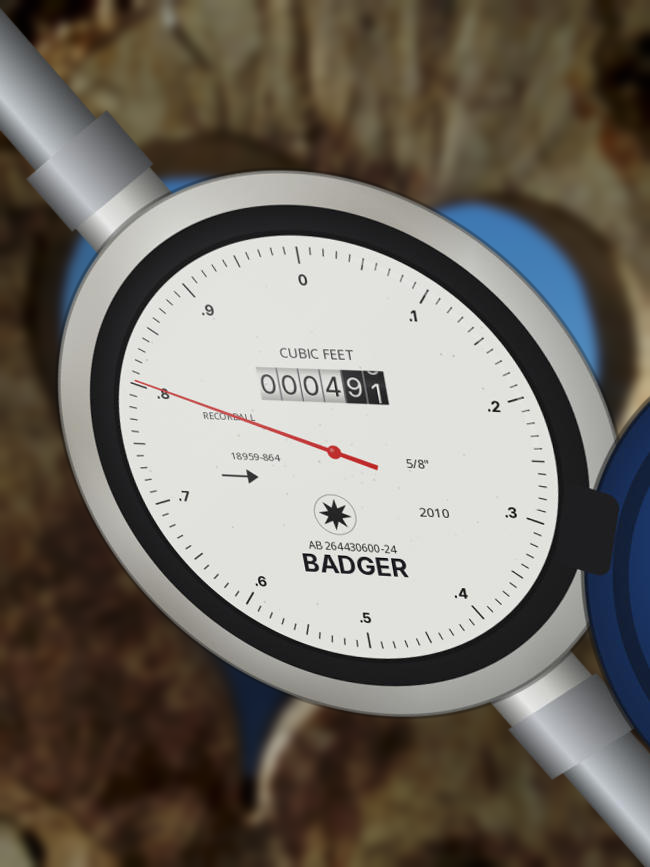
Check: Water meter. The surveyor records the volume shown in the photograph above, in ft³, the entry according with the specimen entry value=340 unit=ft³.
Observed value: value=490.80 unit=ft³
